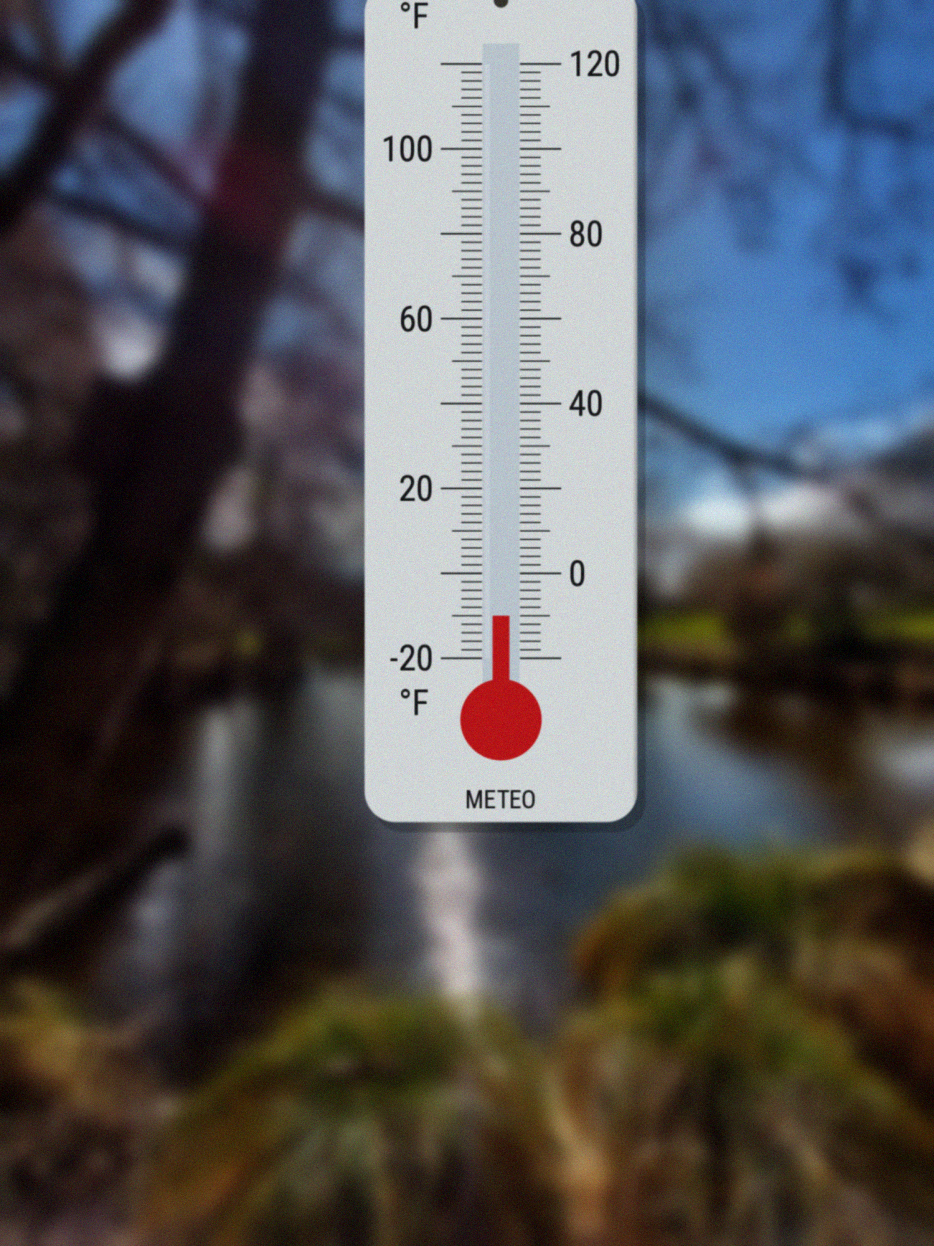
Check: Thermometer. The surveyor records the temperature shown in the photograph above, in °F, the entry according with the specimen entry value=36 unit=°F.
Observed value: value=-10 unit=°F
